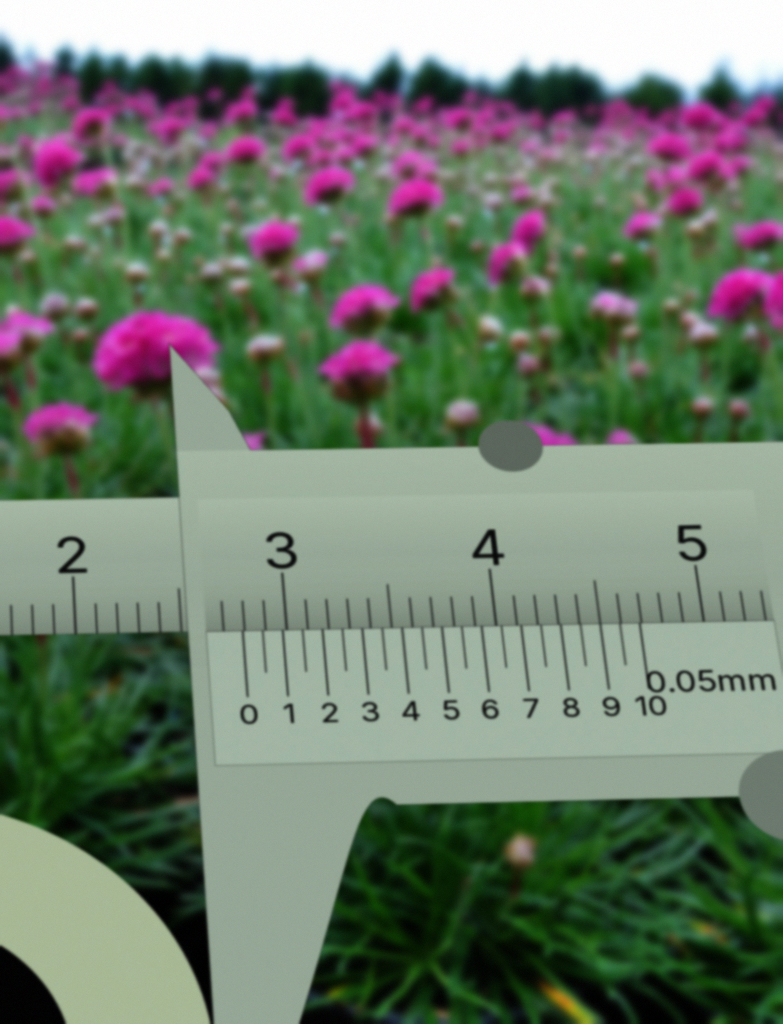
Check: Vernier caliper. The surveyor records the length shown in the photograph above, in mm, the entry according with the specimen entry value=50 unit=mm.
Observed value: value=27.9 unit=mm
